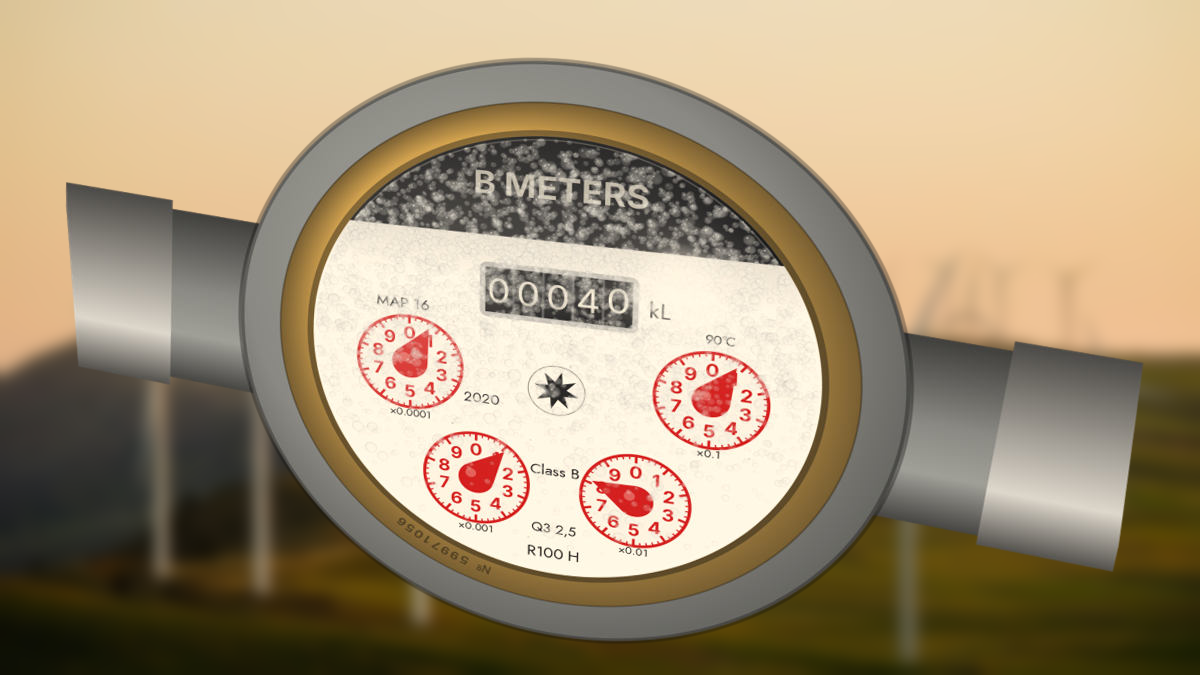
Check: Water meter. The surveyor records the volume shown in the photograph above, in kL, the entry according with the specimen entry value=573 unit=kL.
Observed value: value=40.0810 unit=kL
